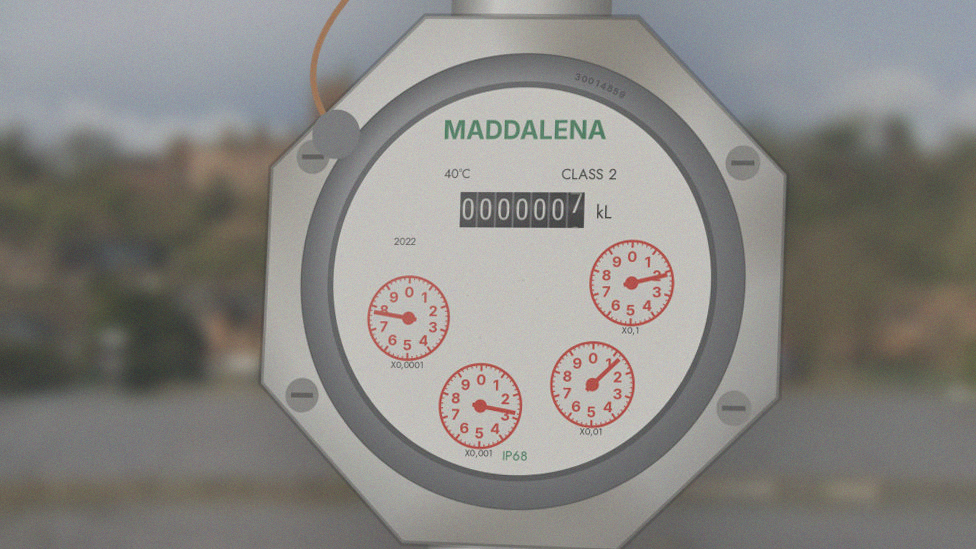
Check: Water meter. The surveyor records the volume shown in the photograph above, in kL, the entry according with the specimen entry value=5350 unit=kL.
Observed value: value=7.2127 unit=kL
